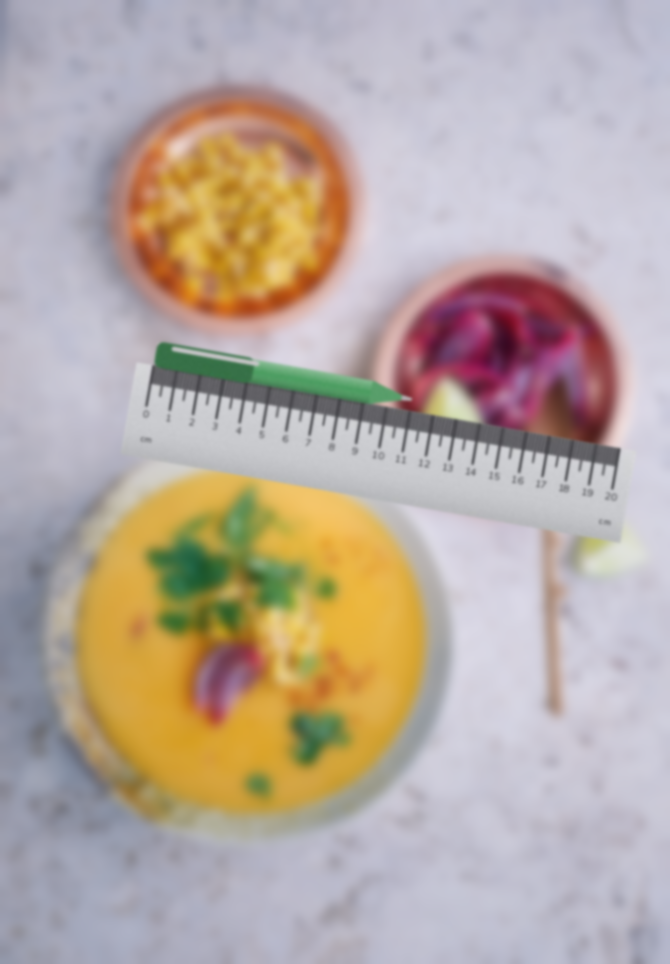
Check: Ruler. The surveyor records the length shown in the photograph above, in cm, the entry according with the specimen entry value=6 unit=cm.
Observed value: value=11 unit=cm
